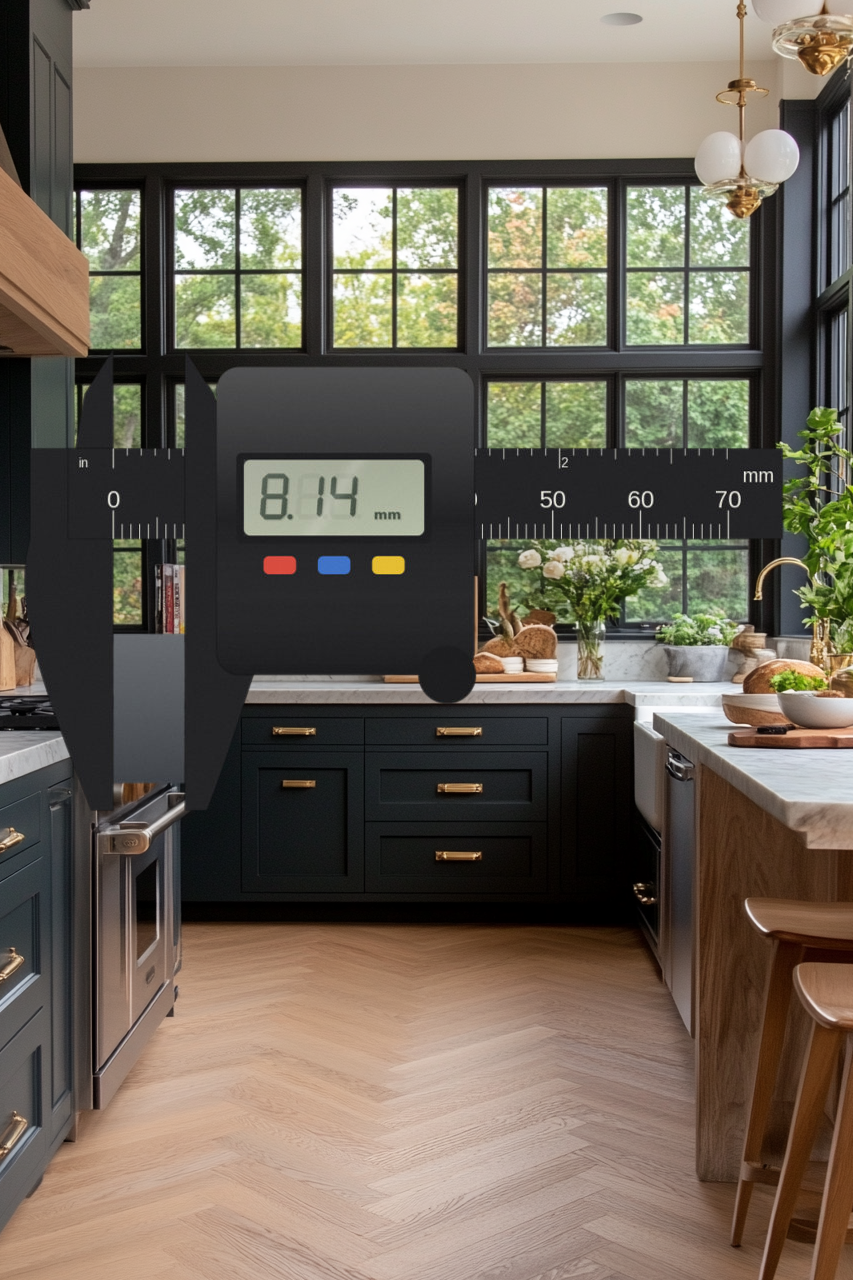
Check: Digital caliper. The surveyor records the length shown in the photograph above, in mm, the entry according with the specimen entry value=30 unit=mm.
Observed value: value=8.14 unit=mm
